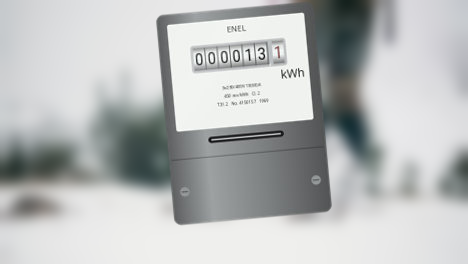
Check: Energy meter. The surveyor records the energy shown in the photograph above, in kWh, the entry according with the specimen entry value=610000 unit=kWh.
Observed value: value=13.1 unit=kWh
